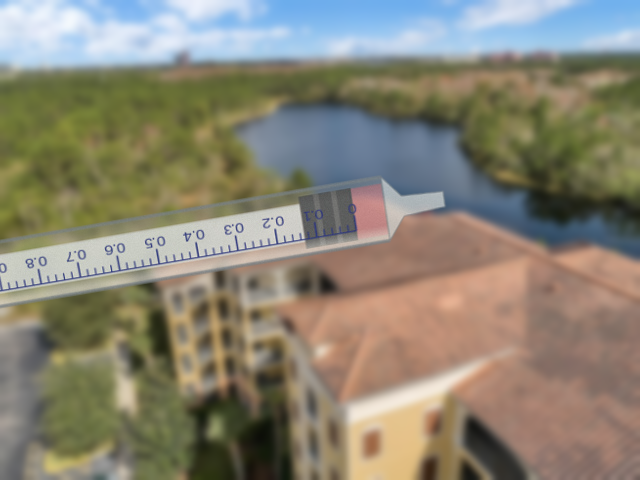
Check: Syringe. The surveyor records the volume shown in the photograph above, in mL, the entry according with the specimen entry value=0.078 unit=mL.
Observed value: value=0 unit=mL
